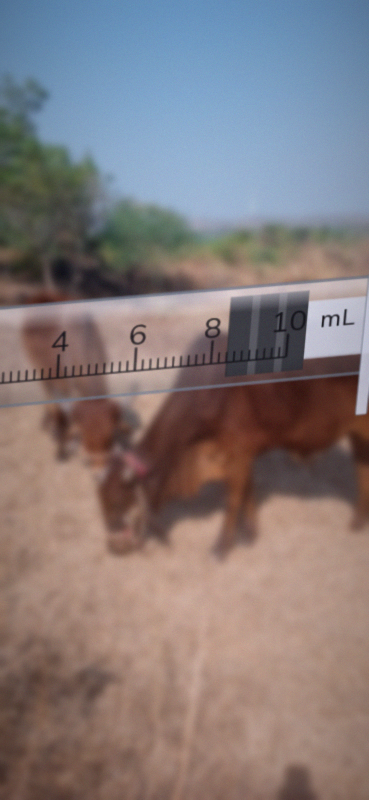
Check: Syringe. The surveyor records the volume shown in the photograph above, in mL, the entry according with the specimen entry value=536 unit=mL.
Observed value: value=8.4 unit=mL
